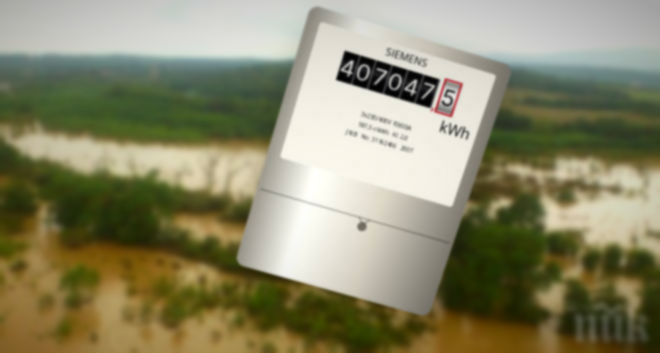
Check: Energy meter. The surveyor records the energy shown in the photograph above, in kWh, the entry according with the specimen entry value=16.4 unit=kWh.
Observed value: value=407047.5 unit=kWh
